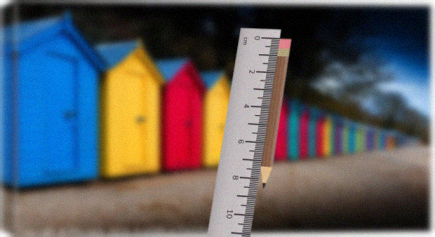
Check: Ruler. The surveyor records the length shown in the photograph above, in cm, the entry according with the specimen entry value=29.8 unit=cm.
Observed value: value=8.5 unit=cm
